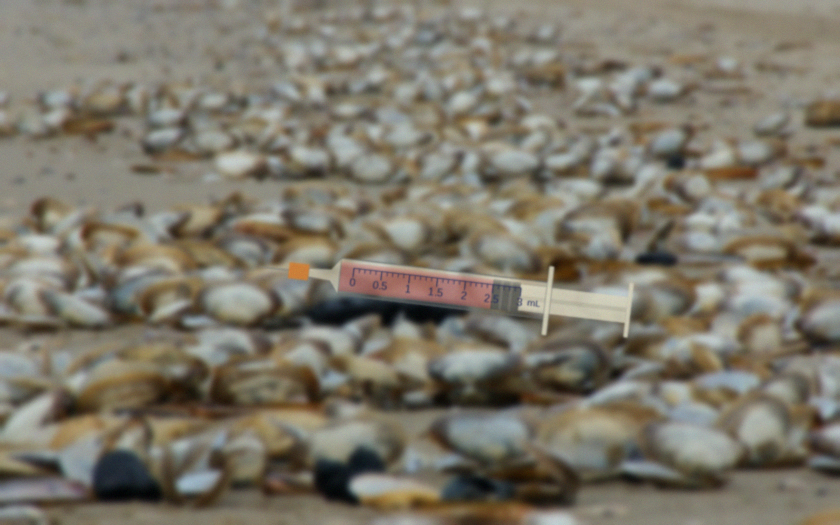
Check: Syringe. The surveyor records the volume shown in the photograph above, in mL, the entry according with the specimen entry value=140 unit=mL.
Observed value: value=2.5 unit=mL
